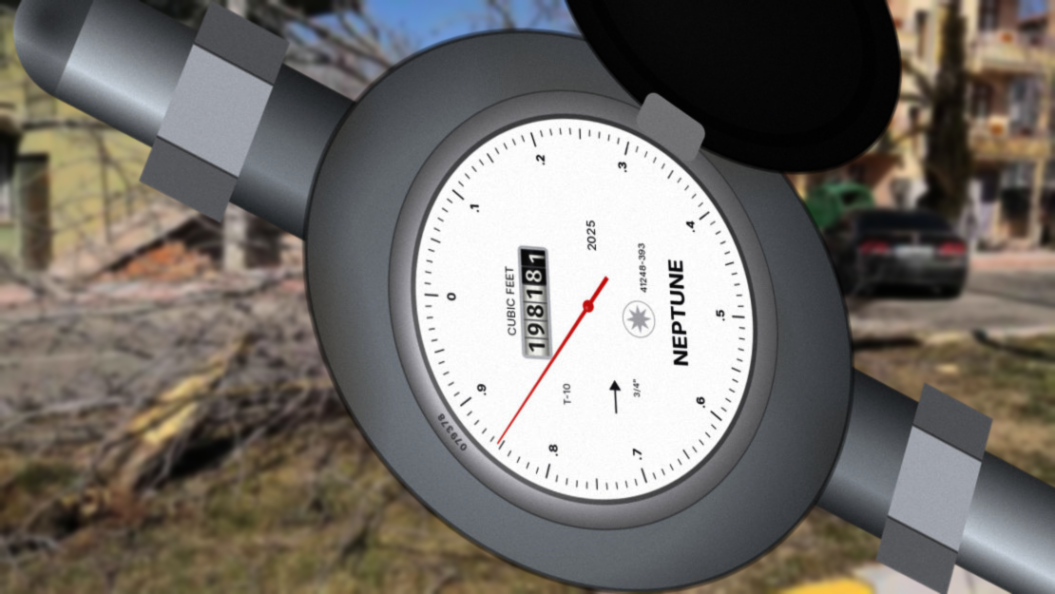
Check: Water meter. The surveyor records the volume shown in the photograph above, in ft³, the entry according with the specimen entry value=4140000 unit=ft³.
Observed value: value=198180.85 unit=ft³
